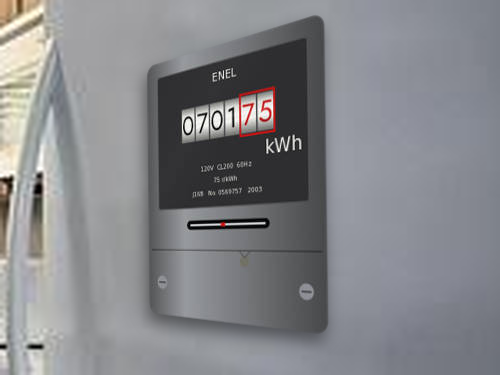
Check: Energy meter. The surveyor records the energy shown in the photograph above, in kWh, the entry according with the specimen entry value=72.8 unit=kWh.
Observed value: value=701.75 unit=kWh
